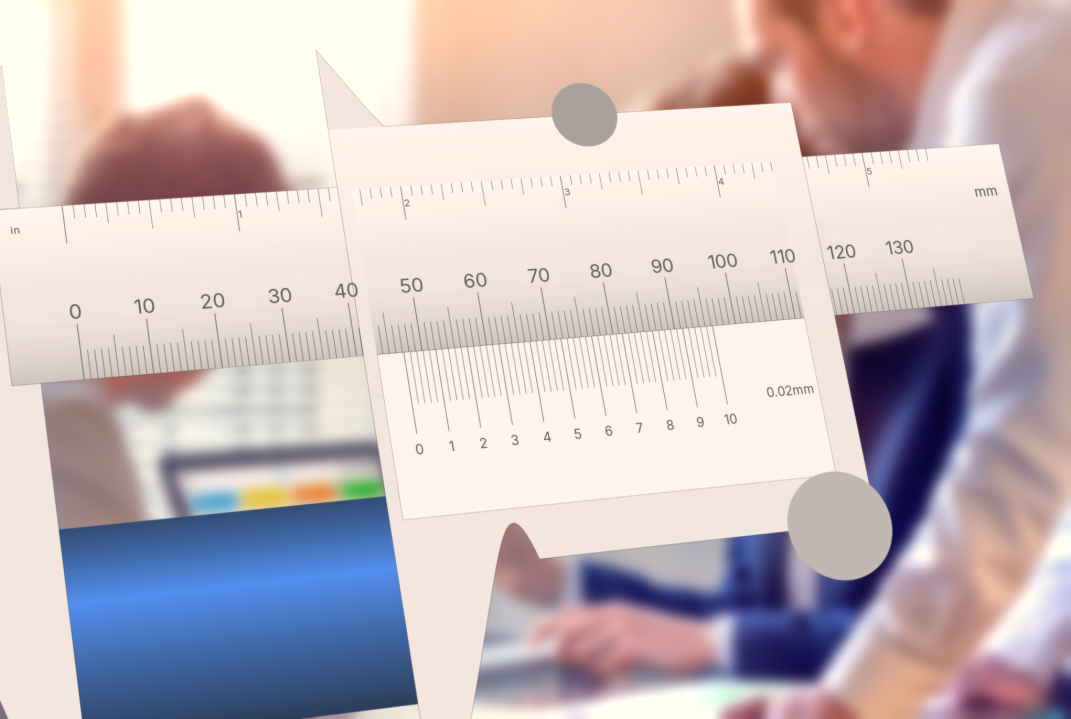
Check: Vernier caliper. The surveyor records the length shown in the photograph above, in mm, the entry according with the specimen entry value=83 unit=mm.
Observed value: value=47.2 unit=mm
